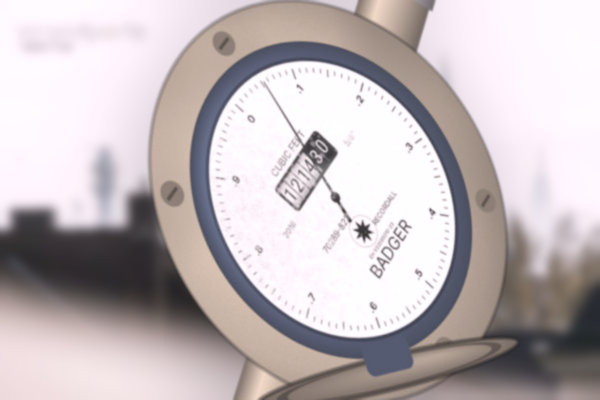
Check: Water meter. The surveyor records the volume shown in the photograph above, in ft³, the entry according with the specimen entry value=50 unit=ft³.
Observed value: value=121430.05 unit=ft³
